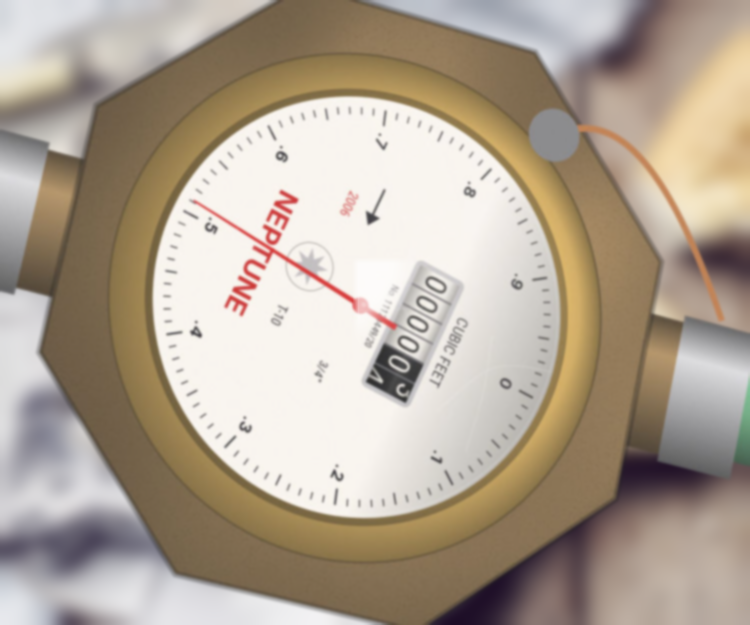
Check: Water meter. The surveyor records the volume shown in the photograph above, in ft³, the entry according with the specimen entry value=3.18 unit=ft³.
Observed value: value=3.51 unit=ft³
